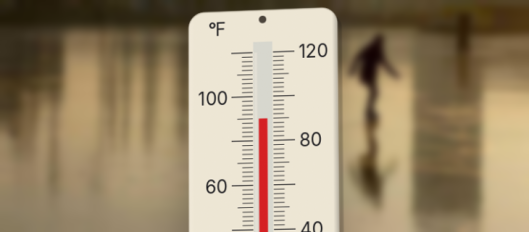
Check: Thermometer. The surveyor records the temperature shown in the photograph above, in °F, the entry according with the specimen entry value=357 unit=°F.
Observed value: value=90 unit=°F
